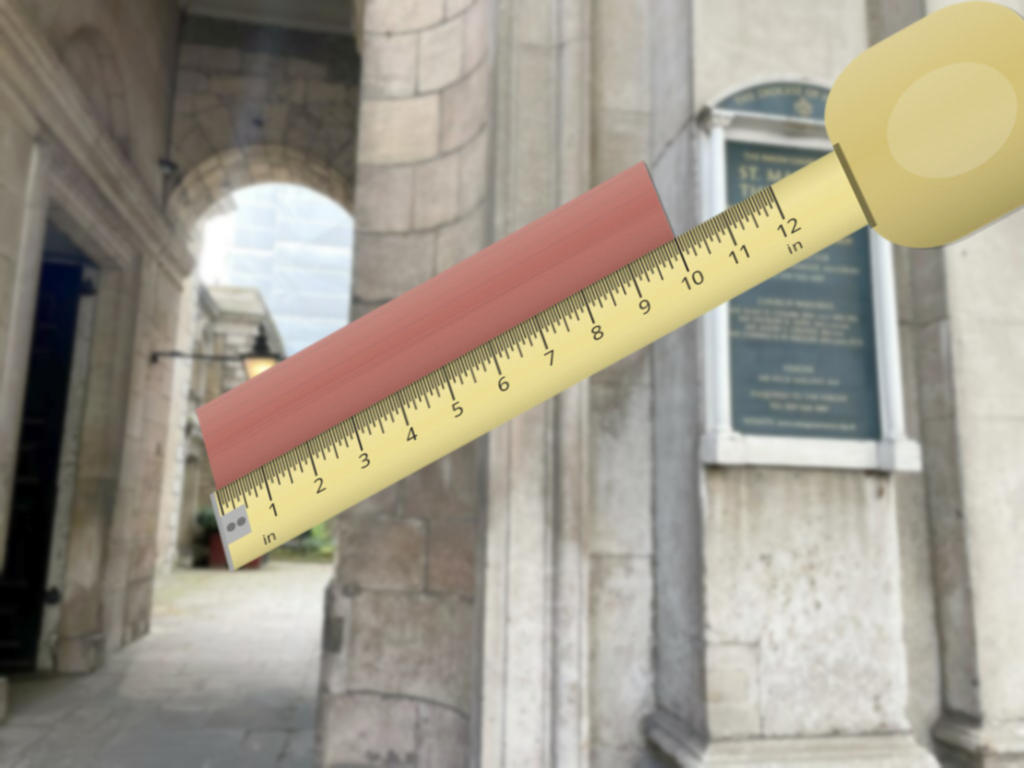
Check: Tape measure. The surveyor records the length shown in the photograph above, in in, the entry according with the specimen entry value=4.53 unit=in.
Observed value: value=10 unit=in
